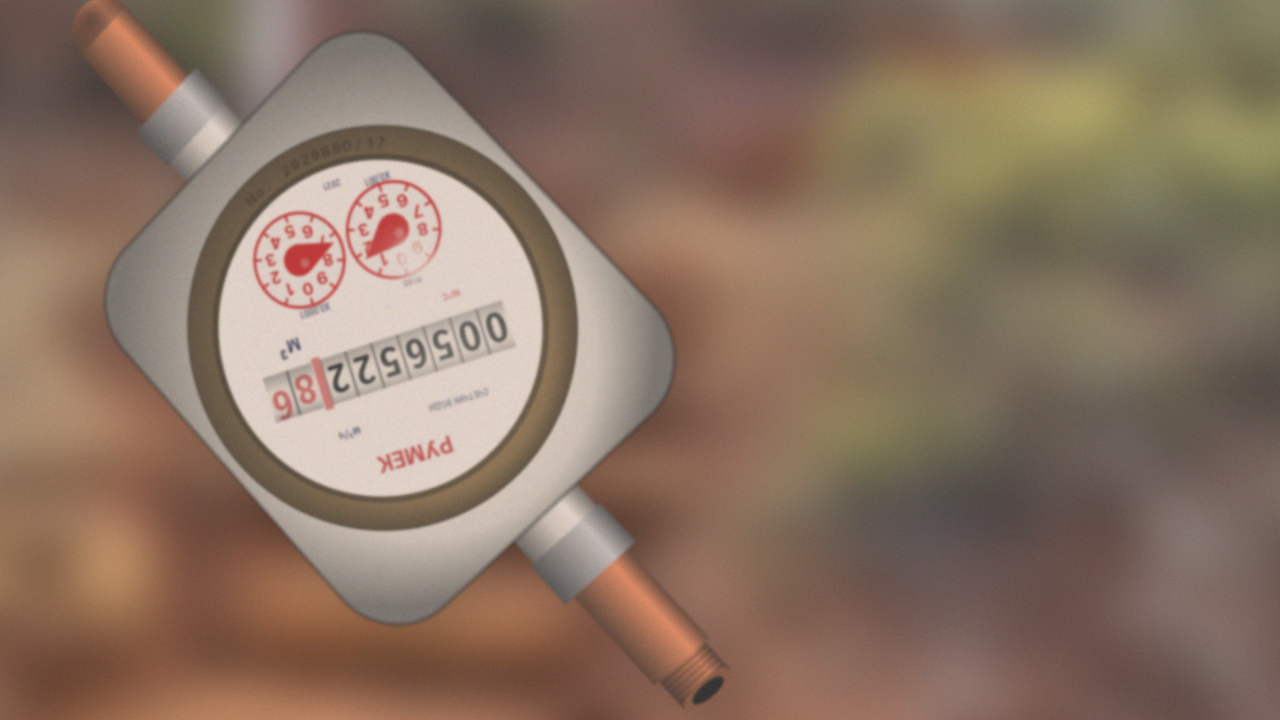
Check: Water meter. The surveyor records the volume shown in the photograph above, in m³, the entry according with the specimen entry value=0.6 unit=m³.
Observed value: value=56522.8617 unit=m³
